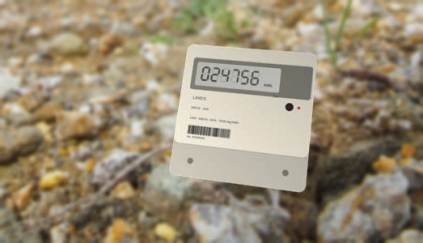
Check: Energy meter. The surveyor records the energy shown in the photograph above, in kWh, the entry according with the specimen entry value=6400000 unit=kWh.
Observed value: value=24756 unit=kWh
